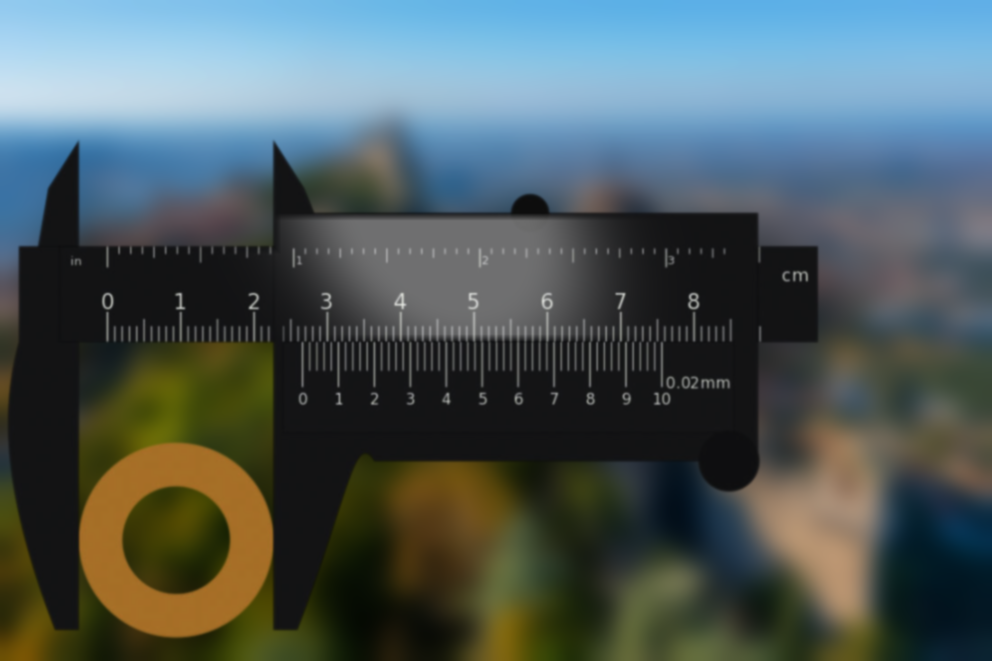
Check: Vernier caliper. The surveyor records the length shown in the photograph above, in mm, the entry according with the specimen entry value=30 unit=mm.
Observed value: value=26.6 unit=mm
